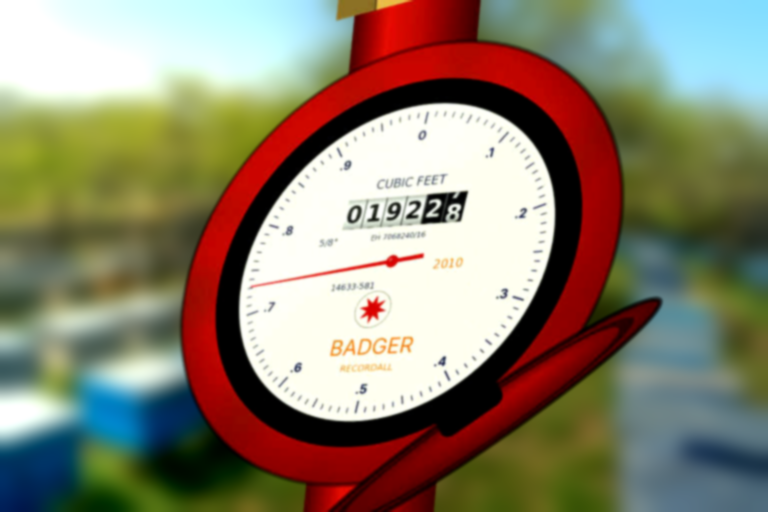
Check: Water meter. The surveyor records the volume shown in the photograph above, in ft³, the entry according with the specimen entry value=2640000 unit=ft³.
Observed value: value=19227.73 unit=ft³
